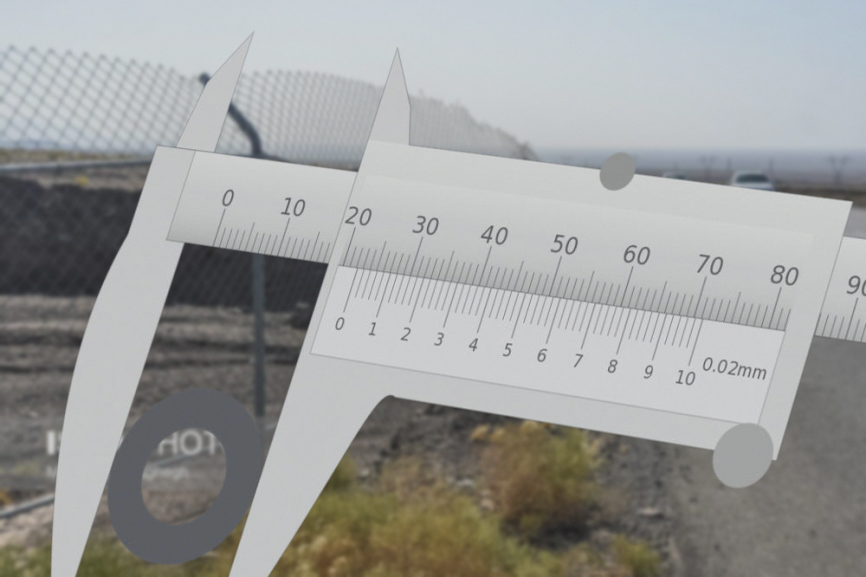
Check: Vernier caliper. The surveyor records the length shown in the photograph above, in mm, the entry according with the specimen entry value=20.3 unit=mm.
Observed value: value=22.2 unit=mm
